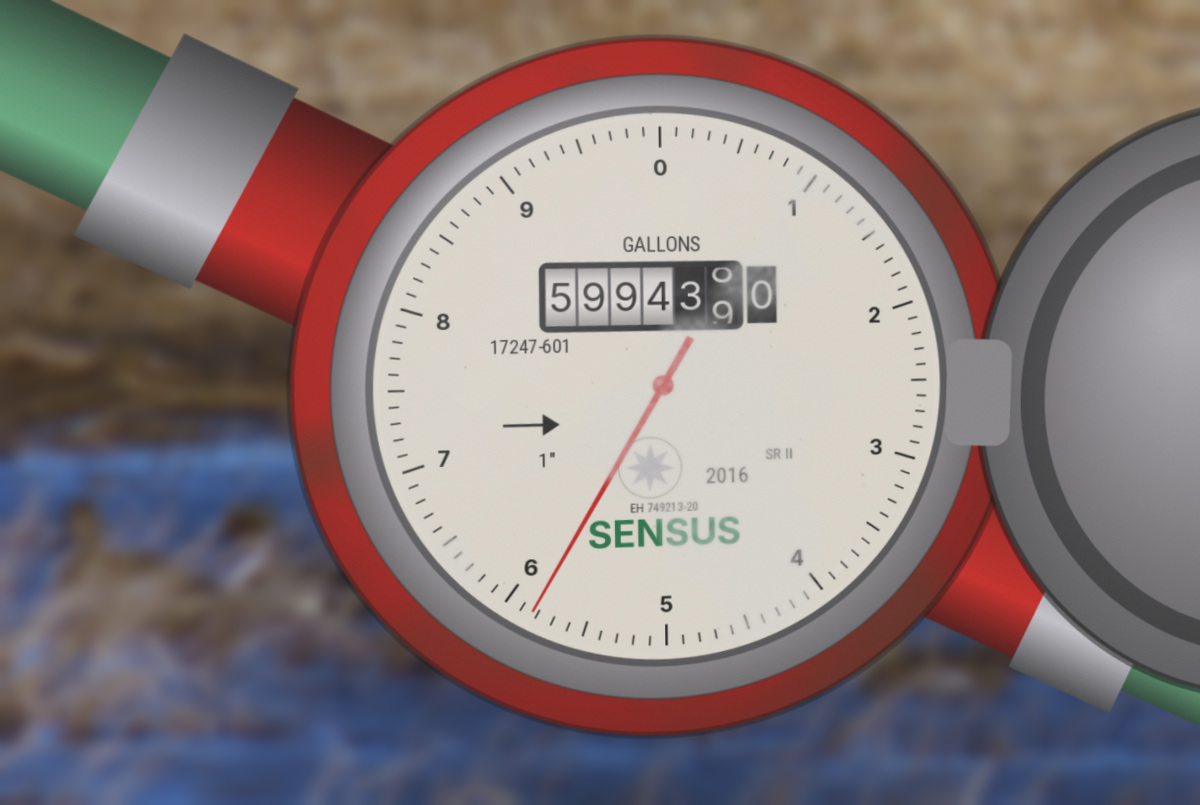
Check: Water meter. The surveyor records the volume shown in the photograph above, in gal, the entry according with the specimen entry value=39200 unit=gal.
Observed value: value=5994385.8 unit=gal
